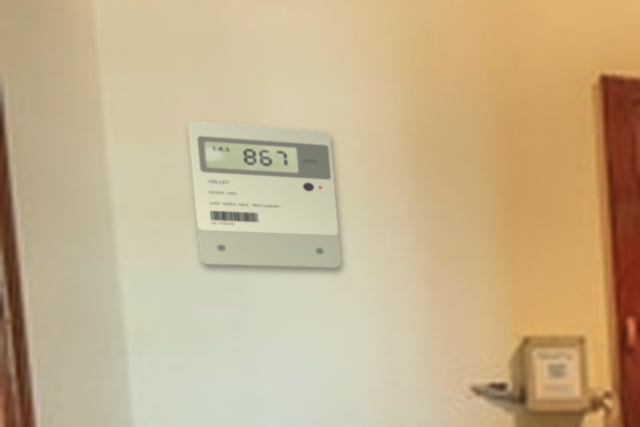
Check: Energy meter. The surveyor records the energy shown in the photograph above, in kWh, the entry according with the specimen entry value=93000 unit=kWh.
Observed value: value=867 unit=kWh
